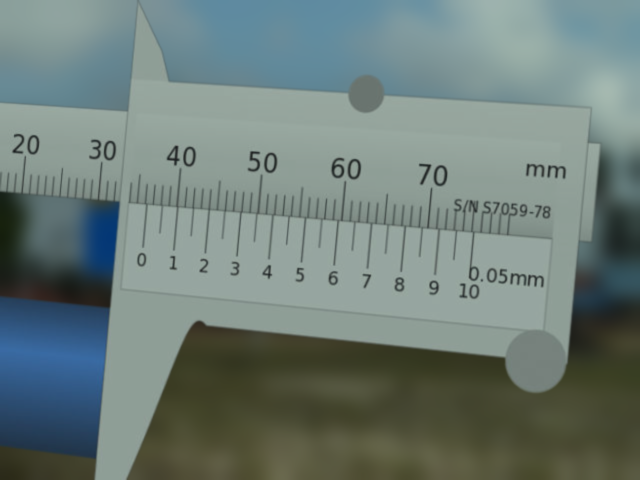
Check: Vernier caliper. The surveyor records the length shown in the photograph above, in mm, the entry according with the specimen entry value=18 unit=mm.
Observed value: value=36.2 unit=mm
